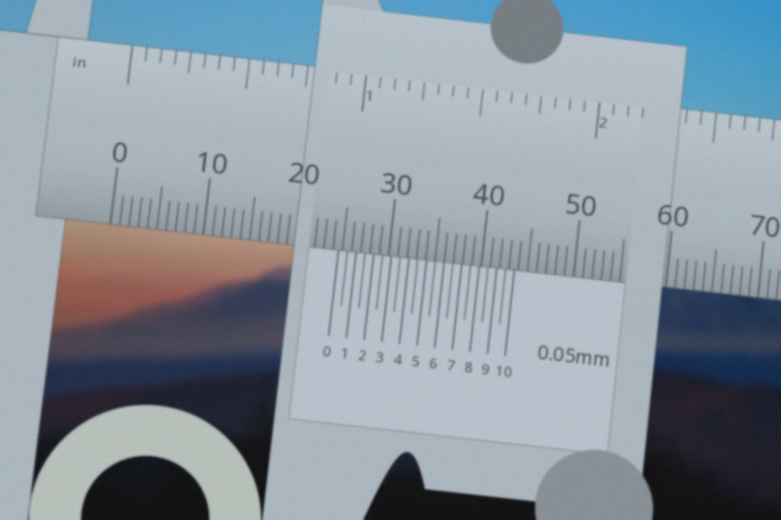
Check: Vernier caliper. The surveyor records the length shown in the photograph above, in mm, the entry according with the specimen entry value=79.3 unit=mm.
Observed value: value=24.6 unit=mm
